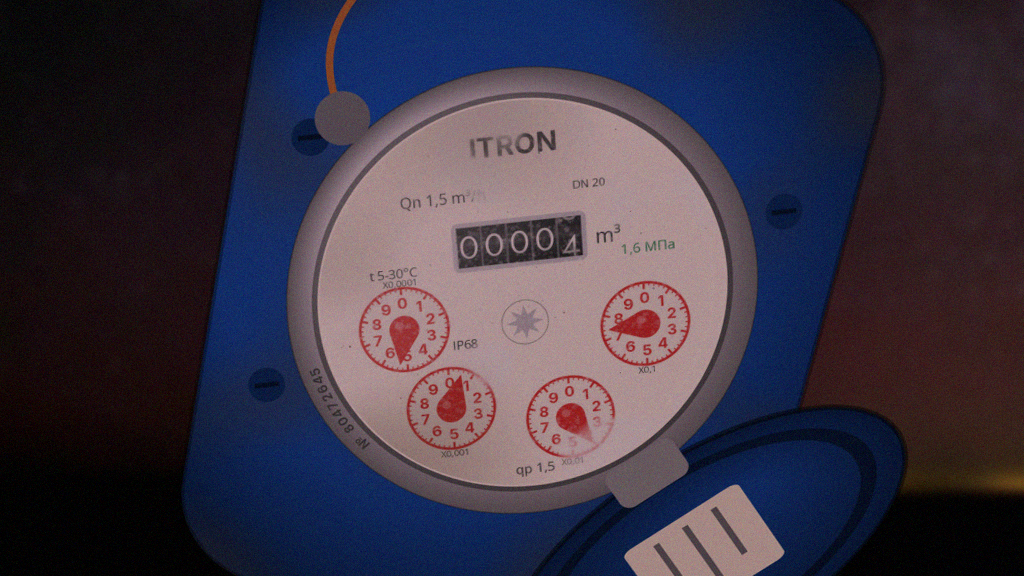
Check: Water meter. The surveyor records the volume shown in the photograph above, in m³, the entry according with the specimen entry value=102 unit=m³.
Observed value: value=3.7405 unit=m³
